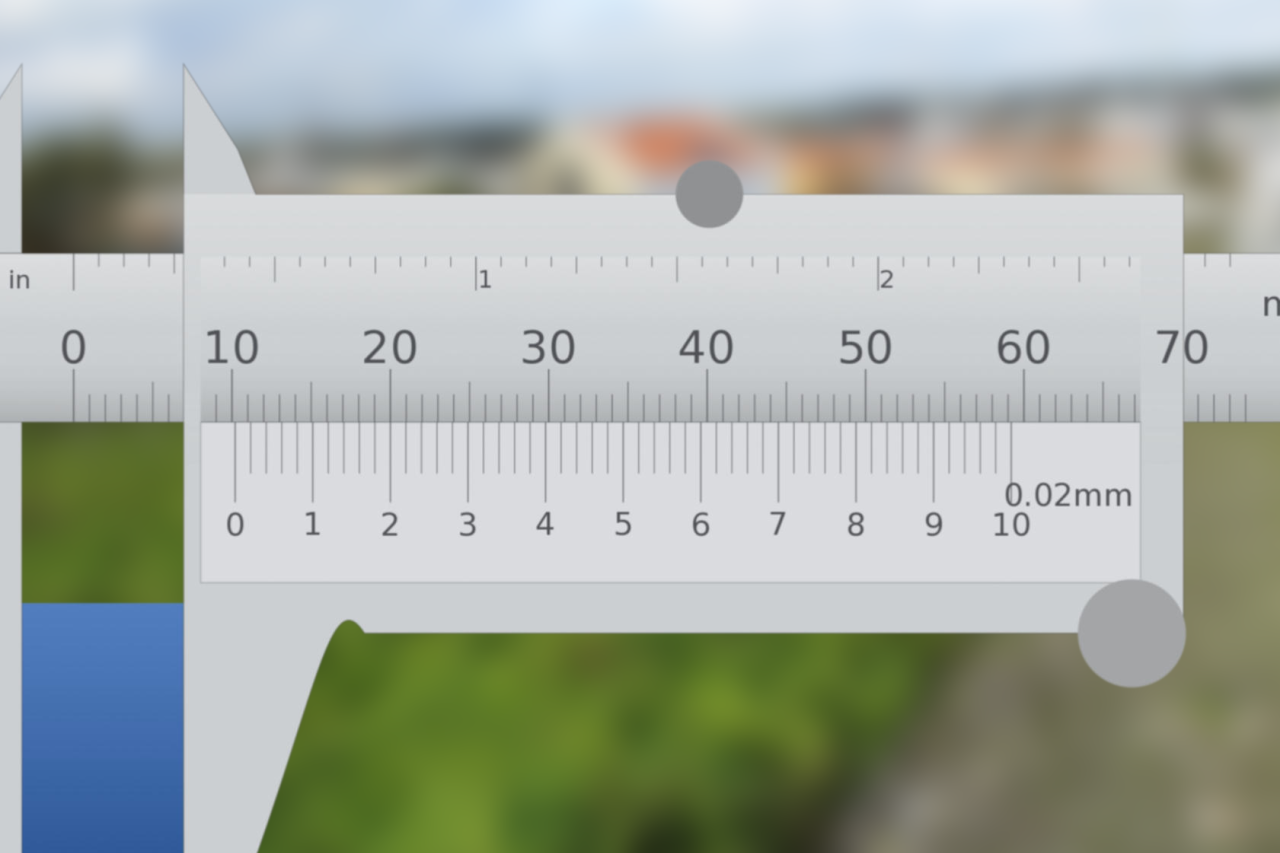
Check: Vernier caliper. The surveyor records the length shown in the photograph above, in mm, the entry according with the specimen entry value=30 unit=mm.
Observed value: value=10.2 unit=mm
